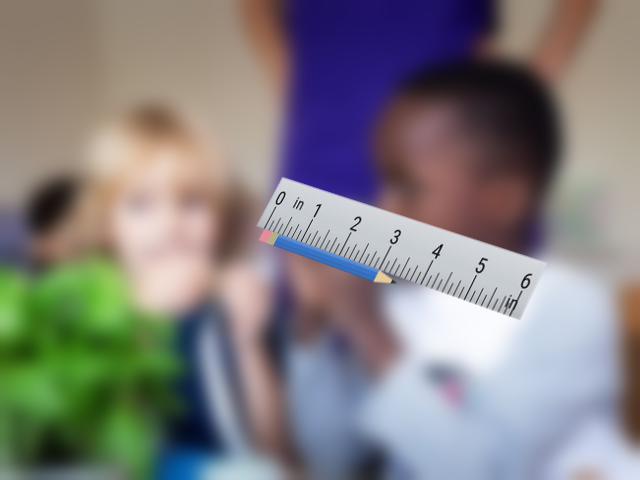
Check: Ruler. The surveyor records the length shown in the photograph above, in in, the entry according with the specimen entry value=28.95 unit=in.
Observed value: value=3.5 unit=in
